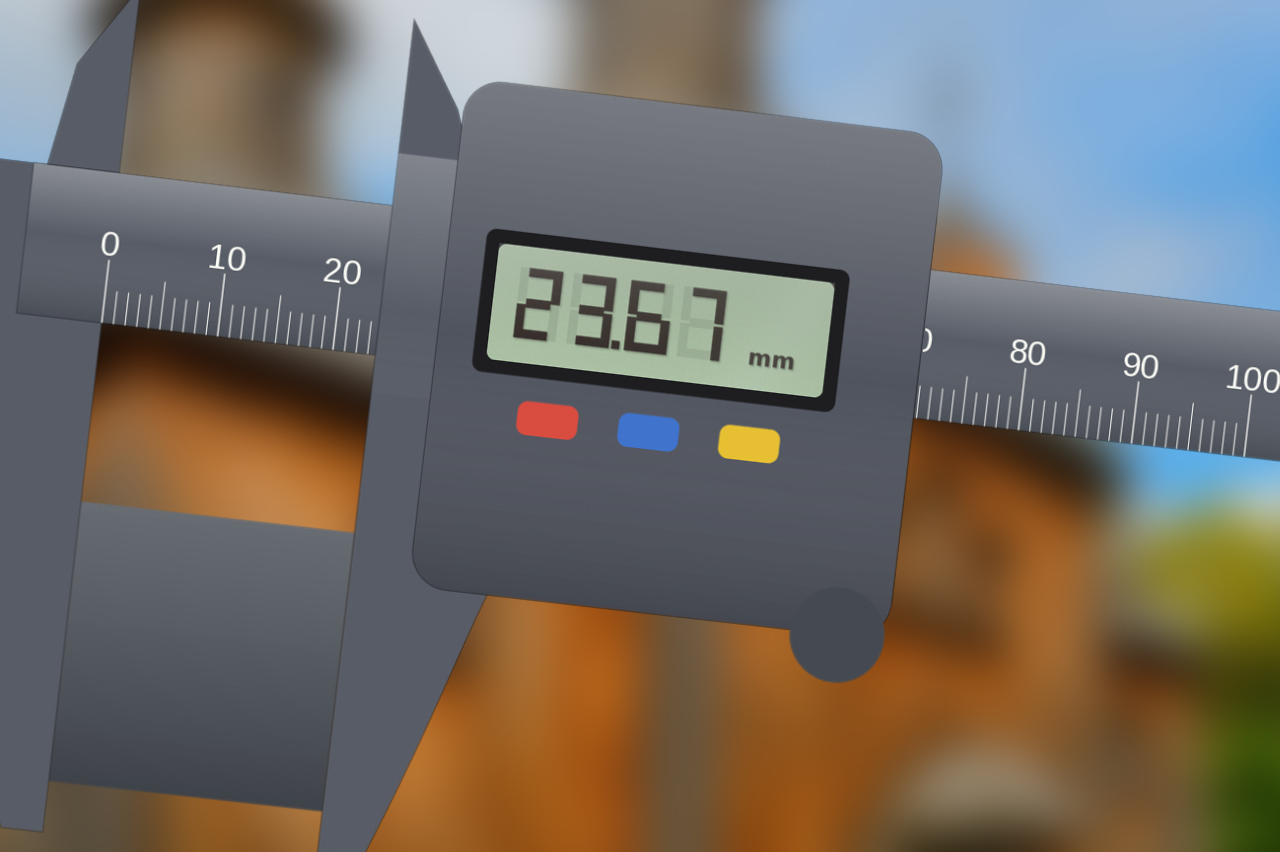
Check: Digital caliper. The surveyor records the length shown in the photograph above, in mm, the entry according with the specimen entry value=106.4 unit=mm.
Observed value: value=23.67 unit=mm
